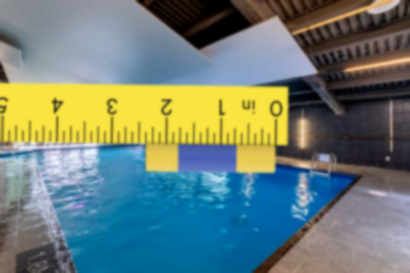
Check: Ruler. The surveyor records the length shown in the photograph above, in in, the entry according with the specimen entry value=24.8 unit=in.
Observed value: value=2.375 unit=in
